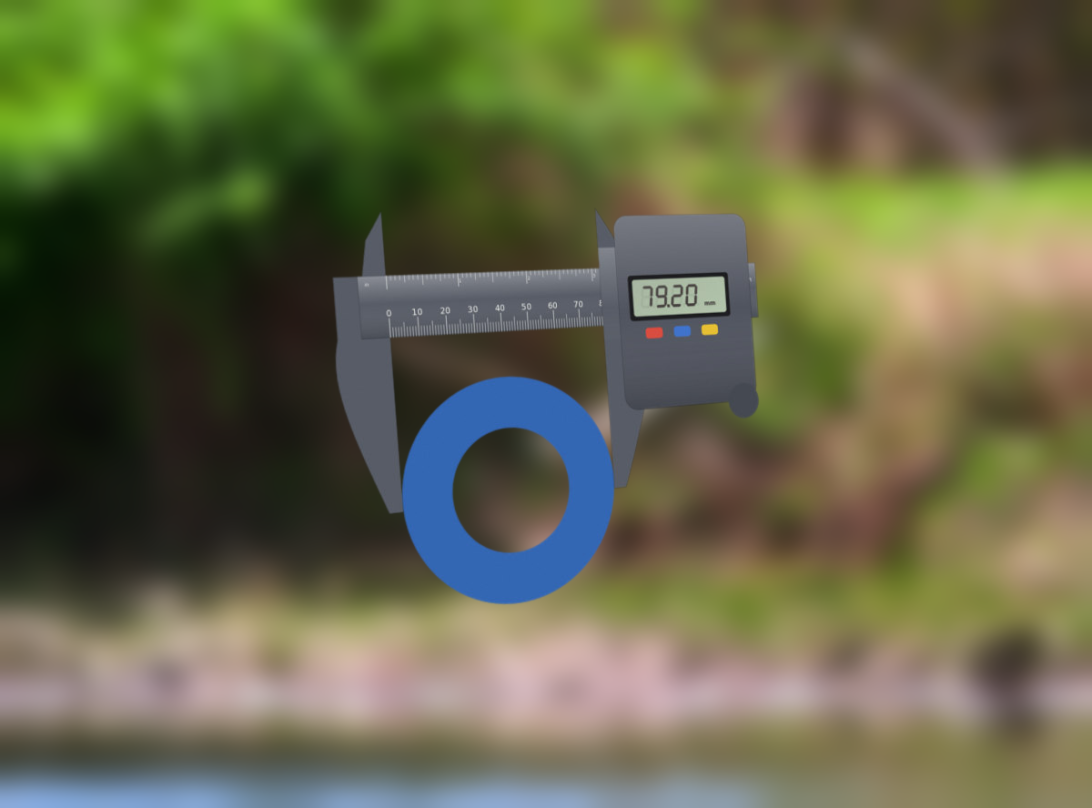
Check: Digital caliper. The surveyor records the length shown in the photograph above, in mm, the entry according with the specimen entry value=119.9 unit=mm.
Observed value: value=79.20 unit=mm
